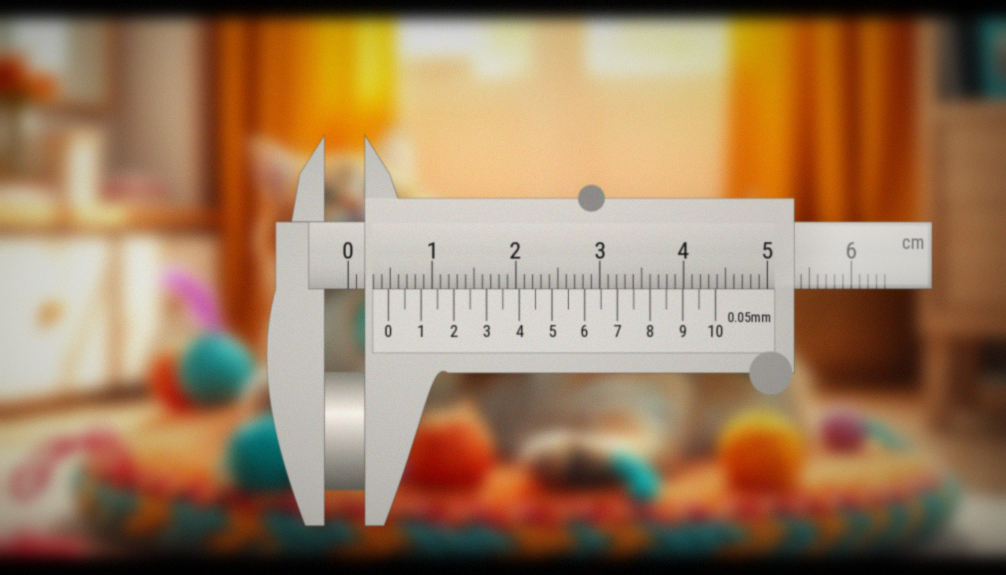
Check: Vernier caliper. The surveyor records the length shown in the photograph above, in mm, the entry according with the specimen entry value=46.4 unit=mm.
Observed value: value=4.8 unit=mm
